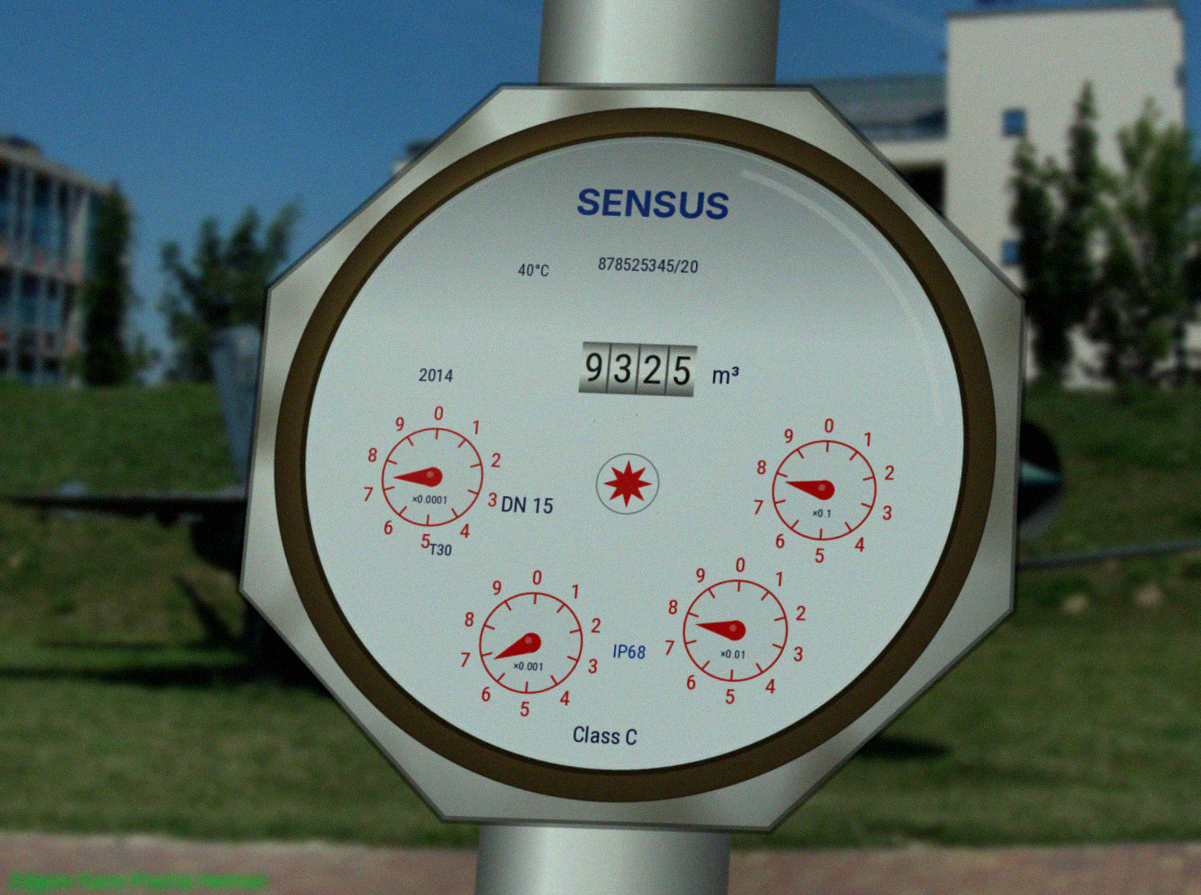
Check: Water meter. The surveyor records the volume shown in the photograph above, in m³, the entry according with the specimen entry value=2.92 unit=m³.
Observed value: value=9325.7767 unit=m³
